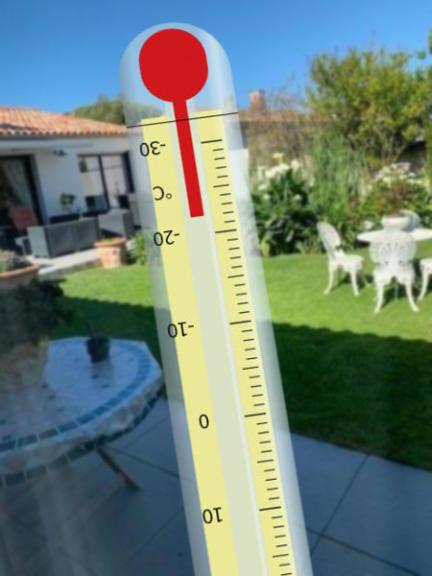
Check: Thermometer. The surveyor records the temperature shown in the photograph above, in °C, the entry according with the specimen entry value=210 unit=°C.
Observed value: value=-22 unit=°C
